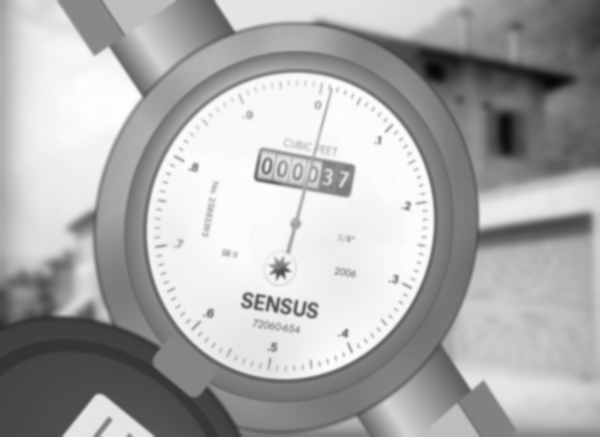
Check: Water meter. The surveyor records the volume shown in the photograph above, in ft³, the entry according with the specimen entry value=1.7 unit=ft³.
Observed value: value=37.01 unit=ft³
